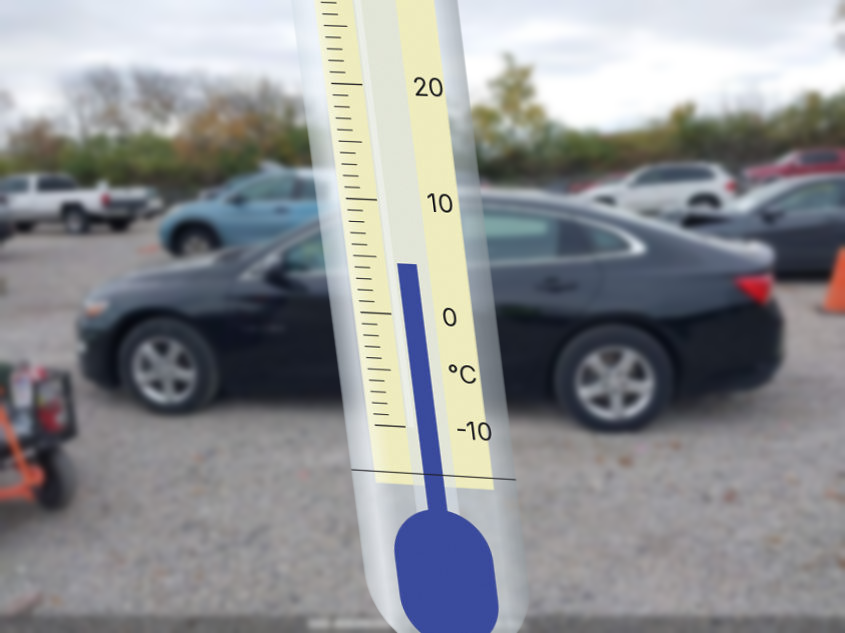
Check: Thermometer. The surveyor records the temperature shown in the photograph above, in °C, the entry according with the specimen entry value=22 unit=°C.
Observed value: value=4.5 unit=°C
